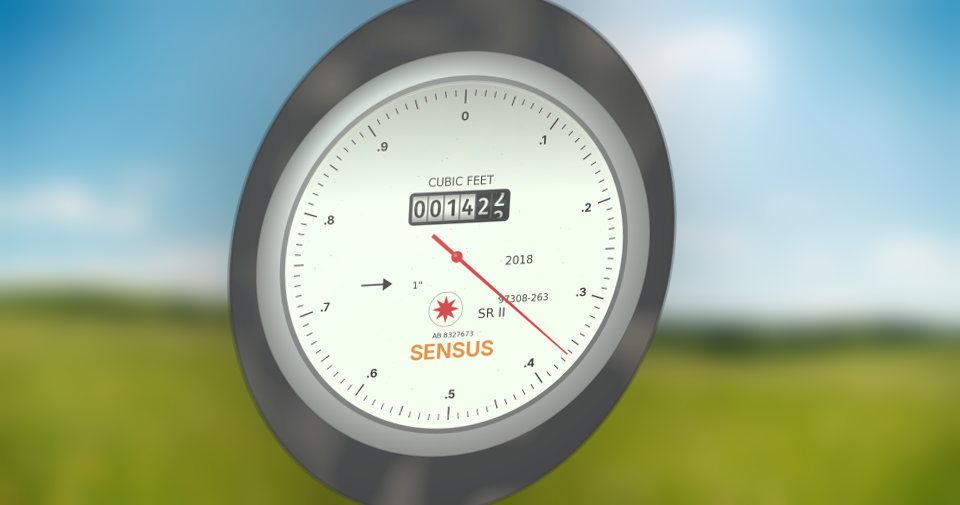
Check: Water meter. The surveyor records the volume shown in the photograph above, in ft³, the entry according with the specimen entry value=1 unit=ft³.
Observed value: value=1422.36 unit=ft³
